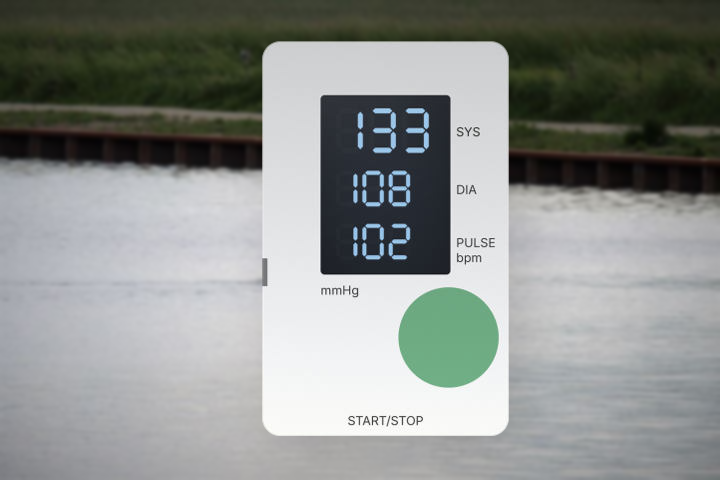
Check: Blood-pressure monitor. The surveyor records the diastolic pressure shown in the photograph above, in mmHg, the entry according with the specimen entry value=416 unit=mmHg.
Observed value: value=108 unit=mmHg
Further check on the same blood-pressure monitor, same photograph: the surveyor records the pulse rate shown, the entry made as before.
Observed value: value=102 unit=bpm
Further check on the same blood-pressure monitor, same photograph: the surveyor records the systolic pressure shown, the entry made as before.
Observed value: value=133 unit=mmHg
